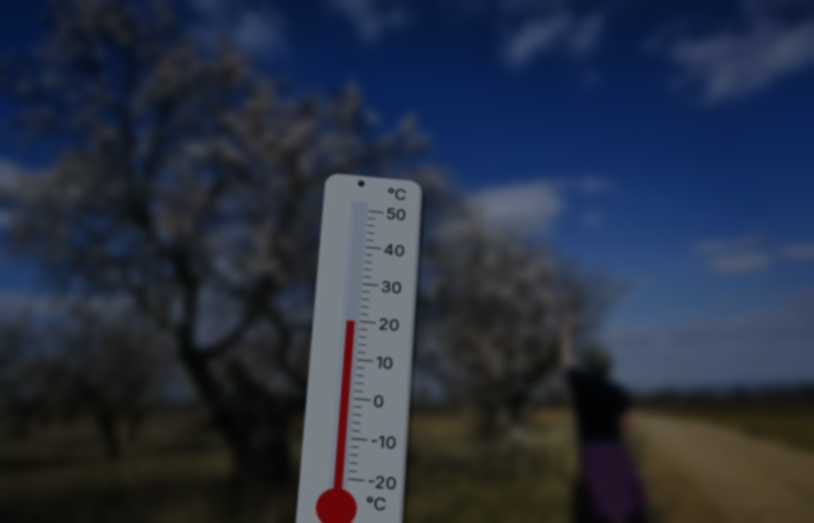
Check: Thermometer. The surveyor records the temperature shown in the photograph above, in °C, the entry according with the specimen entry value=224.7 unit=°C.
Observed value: value=20 unit=°C
